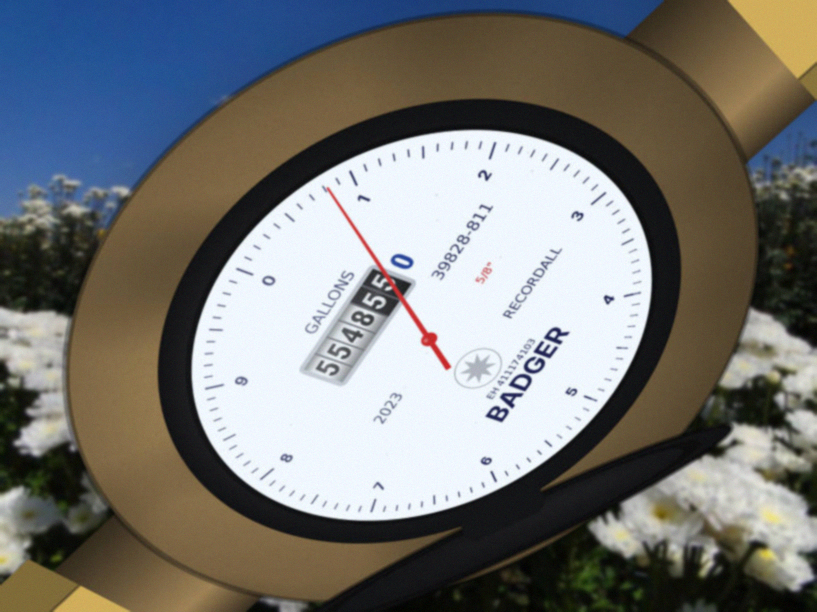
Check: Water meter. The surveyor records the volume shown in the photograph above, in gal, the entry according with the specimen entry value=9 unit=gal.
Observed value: value=5548550.8 unit=gal
